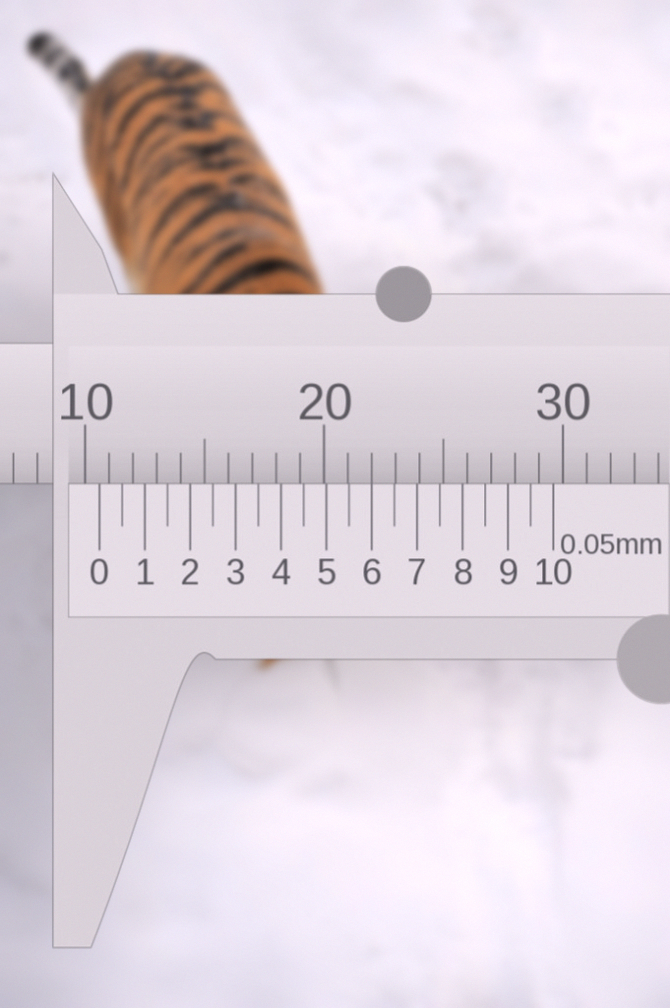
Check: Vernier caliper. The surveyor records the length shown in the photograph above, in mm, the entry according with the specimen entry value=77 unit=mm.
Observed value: value=10.60 unit=mm
